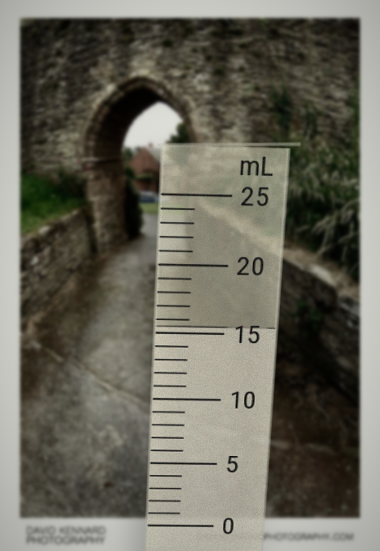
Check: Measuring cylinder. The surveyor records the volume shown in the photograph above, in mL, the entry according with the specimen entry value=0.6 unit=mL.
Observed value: value=15.5 unit=mL
